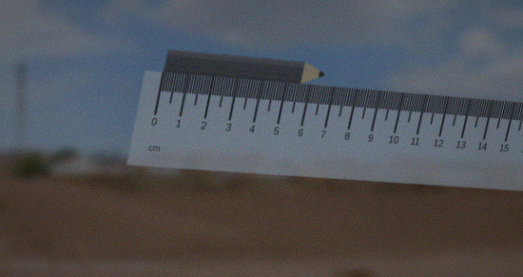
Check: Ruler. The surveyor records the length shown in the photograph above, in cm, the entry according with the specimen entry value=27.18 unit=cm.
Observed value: value=6.5 unit=cm
